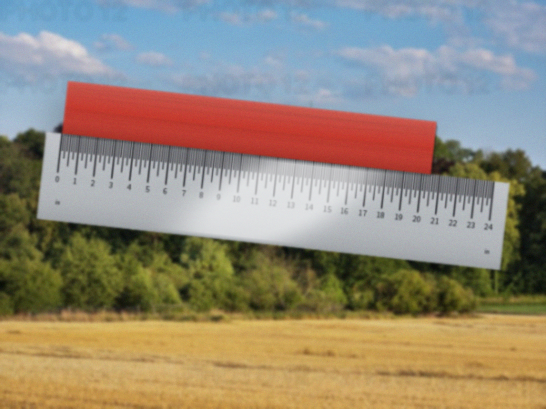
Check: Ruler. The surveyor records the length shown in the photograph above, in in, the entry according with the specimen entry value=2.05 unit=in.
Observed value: value=20.5 unit=in
